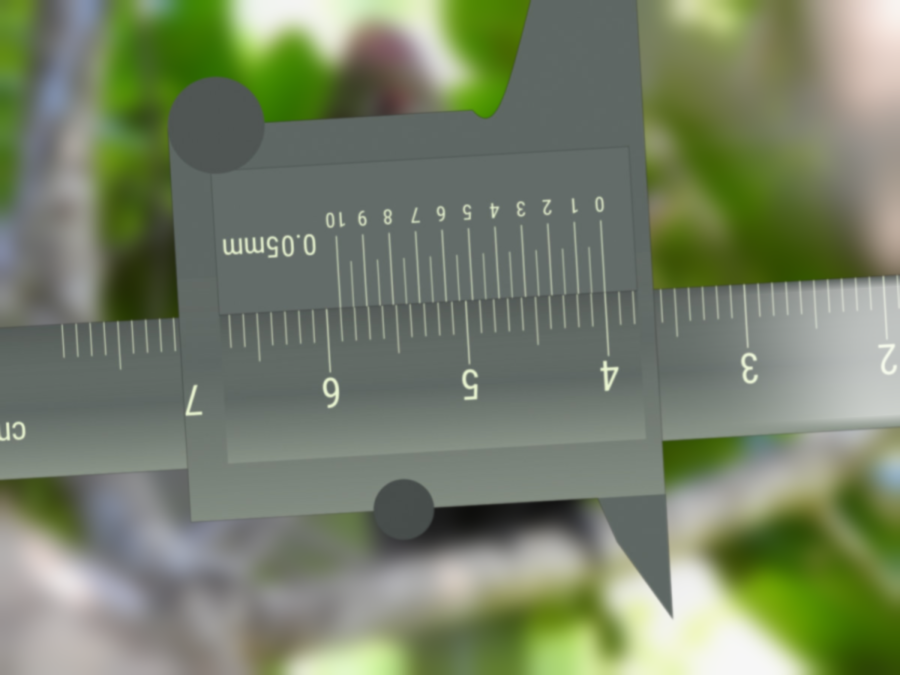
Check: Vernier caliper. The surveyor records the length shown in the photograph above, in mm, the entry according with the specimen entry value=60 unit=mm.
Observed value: value=40.0 unit=mm
